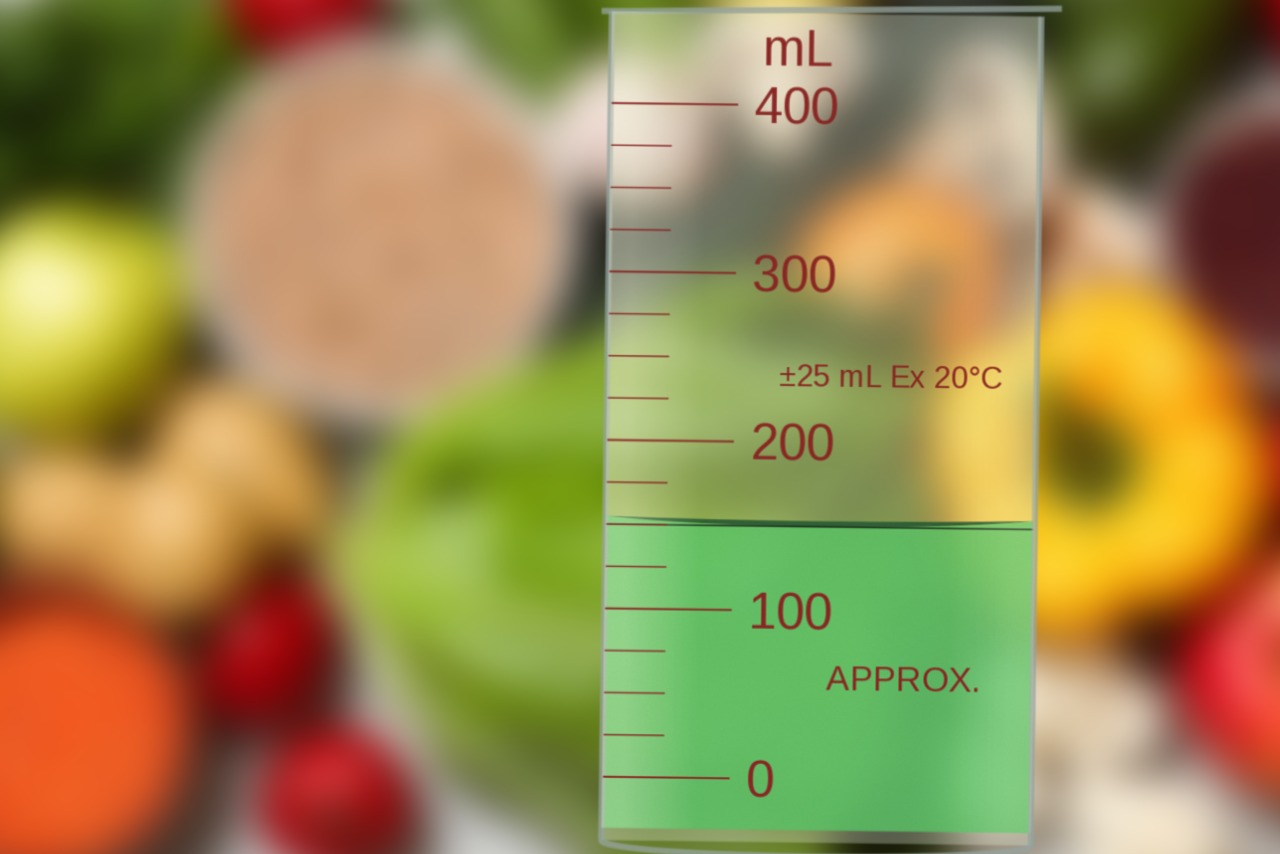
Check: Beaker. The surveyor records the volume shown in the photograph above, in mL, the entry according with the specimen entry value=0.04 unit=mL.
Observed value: value=150 unit=mL
